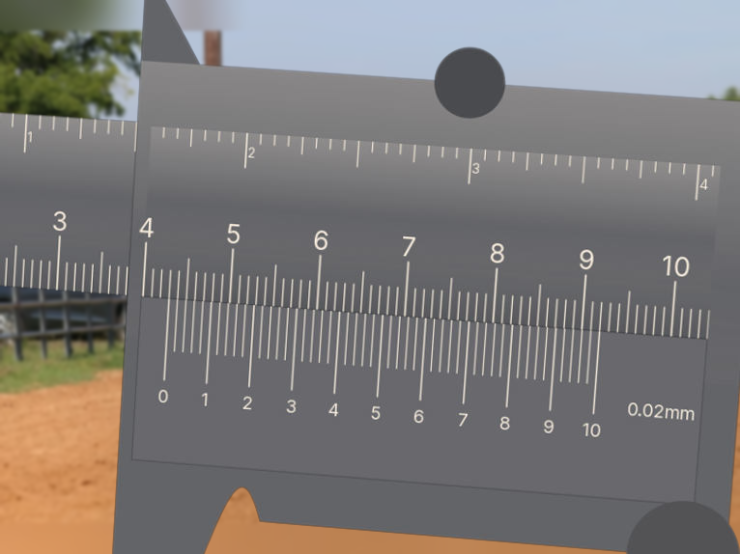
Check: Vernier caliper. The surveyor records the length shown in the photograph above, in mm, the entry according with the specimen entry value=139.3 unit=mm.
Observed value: value=43.0 unit=mm
